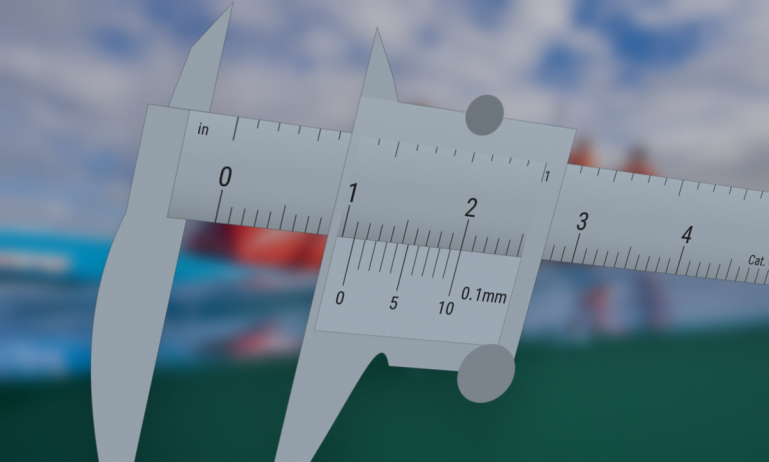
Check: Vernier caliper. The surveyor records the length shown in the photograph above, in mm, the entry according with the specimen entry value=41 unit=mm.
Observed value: value=11.0 unit=mm
